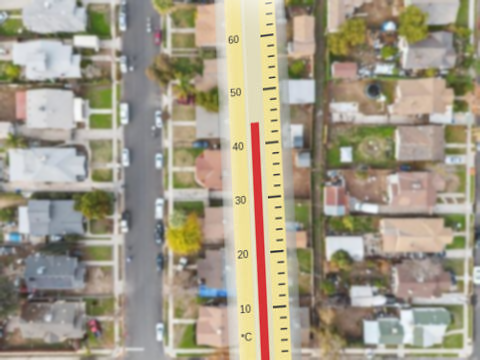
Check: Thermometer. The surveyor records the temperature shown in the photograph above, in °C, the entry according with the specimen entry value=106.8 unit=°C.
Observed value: value=44 unit=°C
